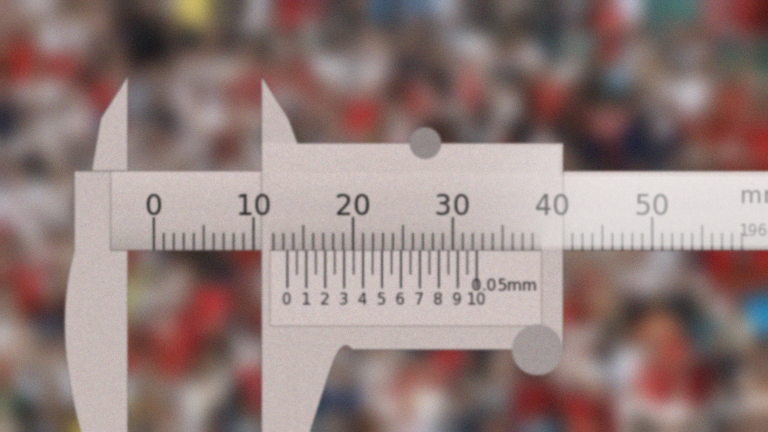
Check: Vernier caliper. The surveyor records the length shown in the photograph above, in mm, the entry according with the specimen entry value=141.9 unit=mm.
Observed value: value=13.4 unit=mm
